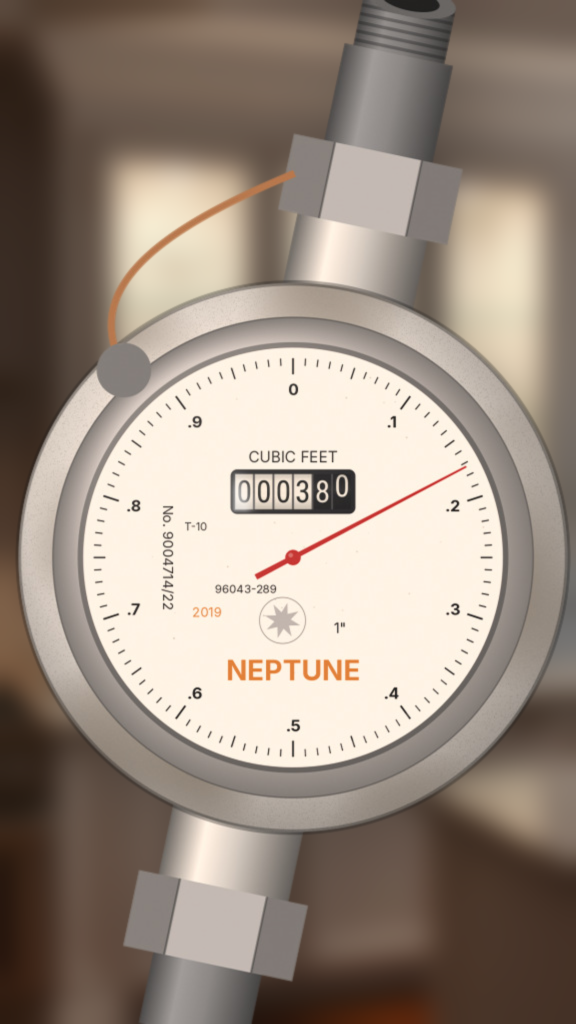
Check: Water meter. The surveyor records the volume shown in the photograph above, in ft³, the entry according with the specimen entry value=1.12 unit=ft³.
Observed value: value=380.17 unit=ft³
